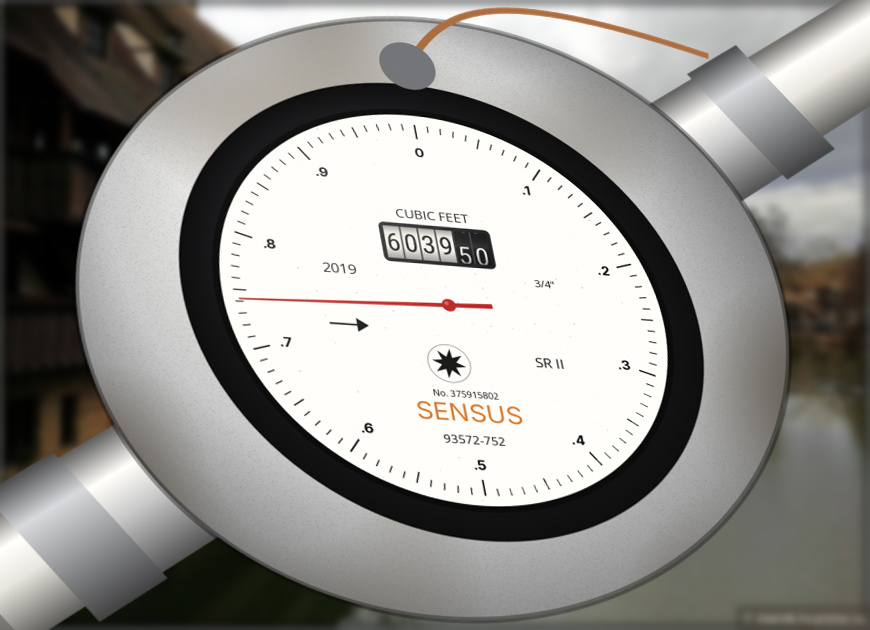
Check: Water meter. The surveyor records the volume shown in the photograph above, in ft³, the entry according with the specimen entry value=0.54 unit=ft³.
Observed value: value=603949.74 unit=ft³
